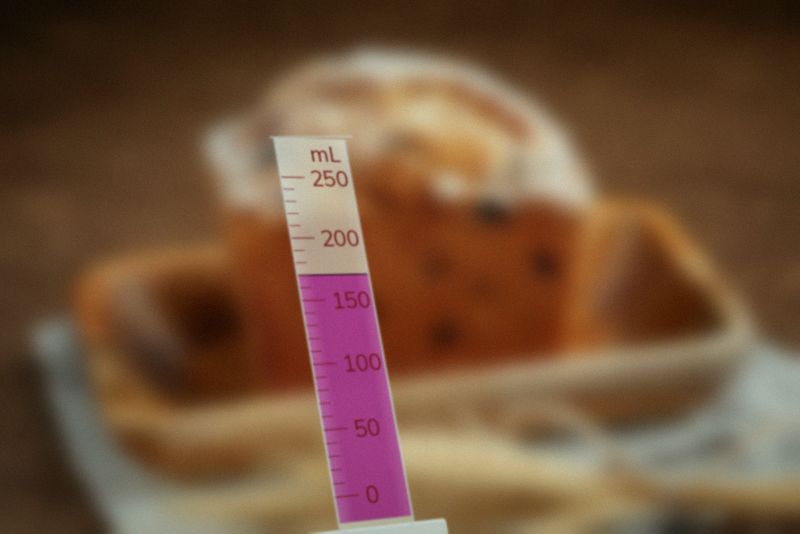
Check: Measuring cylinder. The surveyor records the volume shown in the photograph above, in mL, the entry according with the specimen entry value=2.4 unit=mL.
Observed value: value=170 unit=mL
